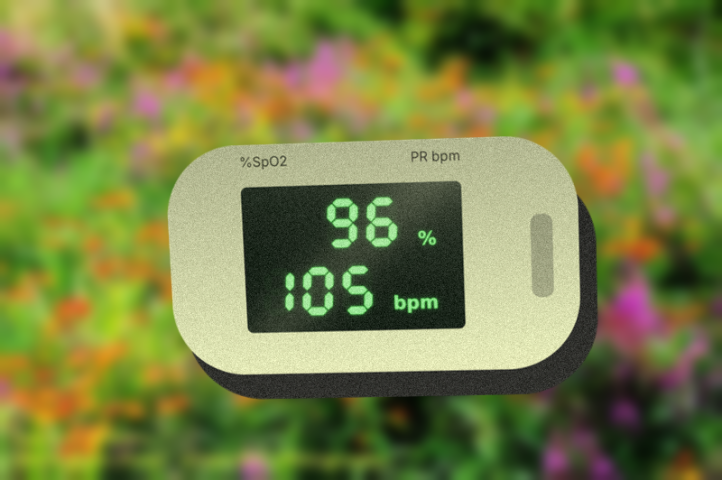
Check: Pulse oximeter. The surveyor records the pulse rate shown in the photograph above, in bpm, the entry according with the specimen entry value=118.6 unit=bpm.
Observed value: value=105 unit=bpm
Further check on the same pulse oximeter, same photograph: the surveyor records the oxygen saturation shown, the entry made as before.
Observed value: value=96 unit=%
